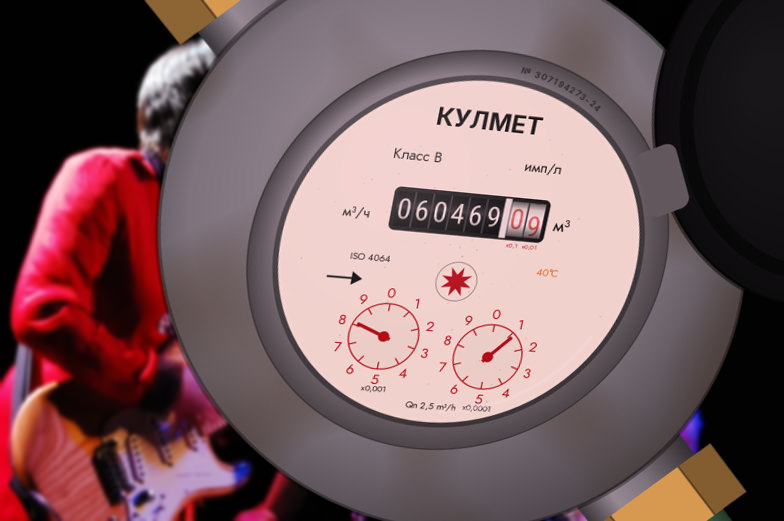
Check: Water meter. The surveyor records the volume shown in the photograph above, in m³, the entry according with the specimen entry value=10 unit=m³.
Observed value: value=60469.0881 unit=m³
